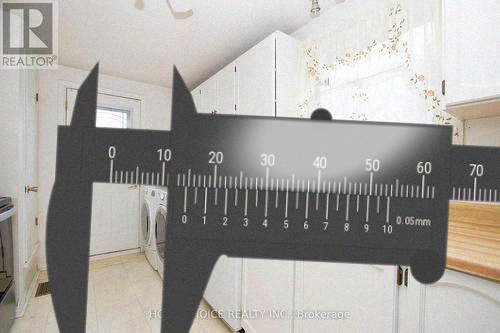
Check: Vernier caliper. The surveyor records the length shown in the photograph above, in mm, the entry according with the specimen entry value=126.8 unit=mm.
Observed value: value=14.5 unit=mm
